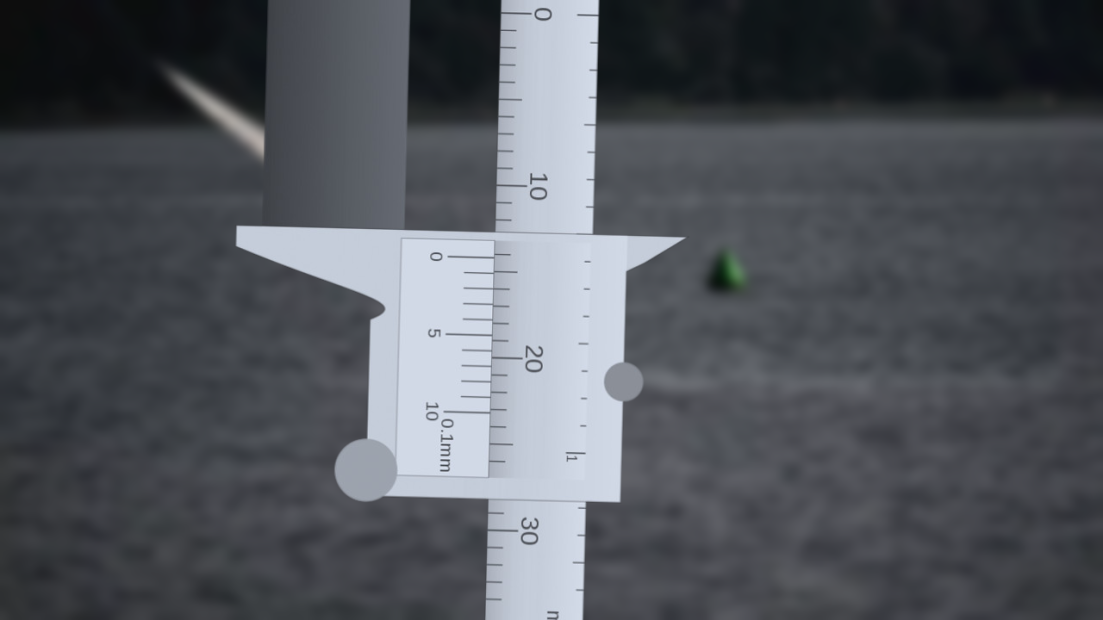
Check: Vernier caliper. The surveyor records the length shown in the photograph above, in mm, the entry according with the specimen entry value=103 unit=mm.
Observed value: value=14.2 unit=mm
